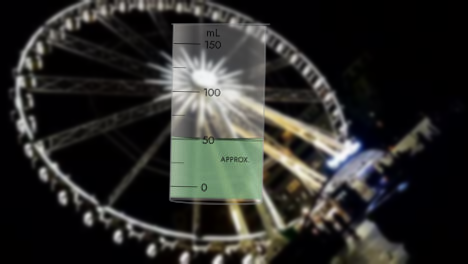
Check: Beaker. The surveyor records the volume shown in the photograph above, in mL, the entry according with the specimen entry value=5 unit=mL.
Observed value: value=50 unit=mL
